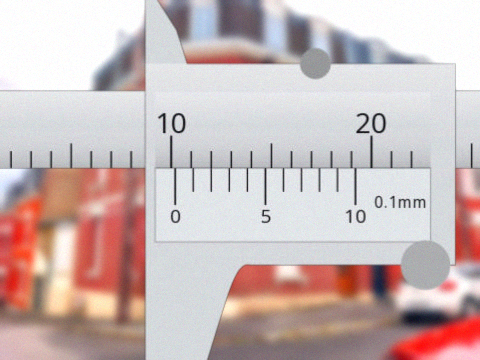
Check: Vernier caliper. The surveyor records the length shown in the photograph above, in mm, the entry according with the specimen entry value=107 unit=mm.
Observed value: value=10.2 unit=mm
